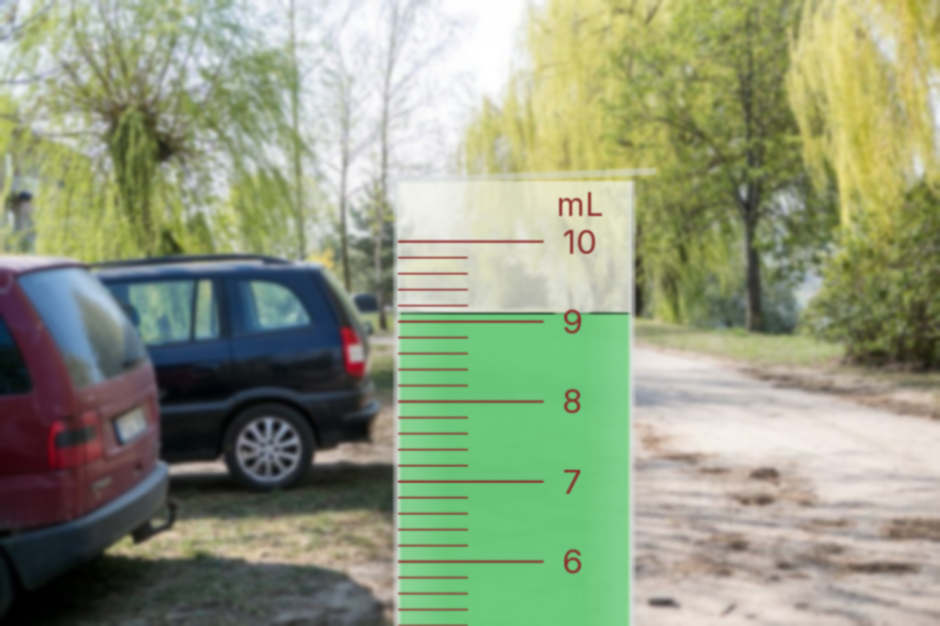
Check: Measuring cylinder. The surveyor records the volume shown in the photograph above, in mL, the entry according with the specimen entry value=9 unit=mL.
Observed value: value=9.1 unit=mL
